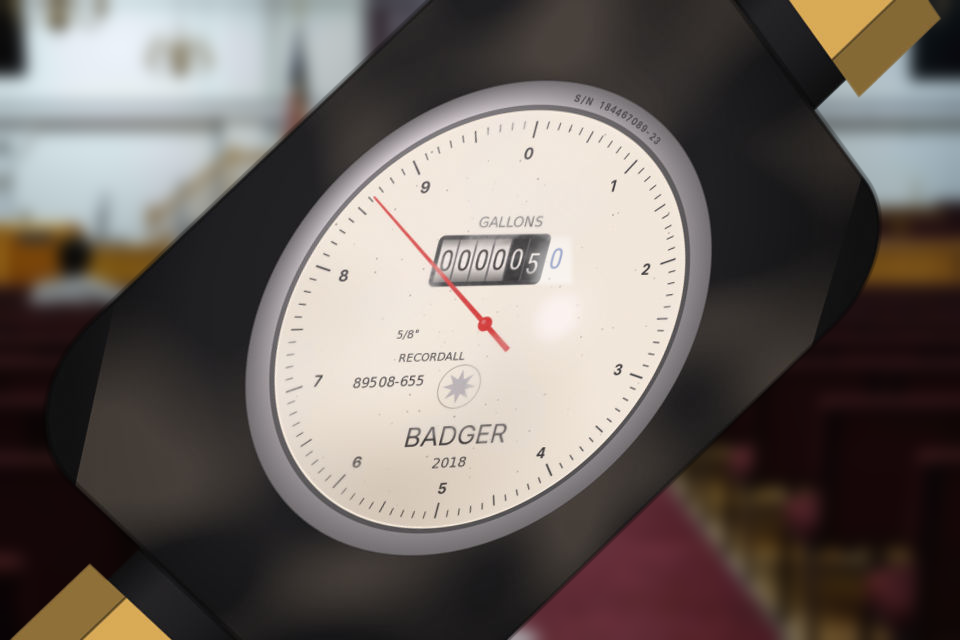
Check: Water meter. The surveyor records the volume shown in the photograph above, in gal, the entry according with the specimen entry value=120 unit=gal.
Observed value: value=48.6 unit=gal
